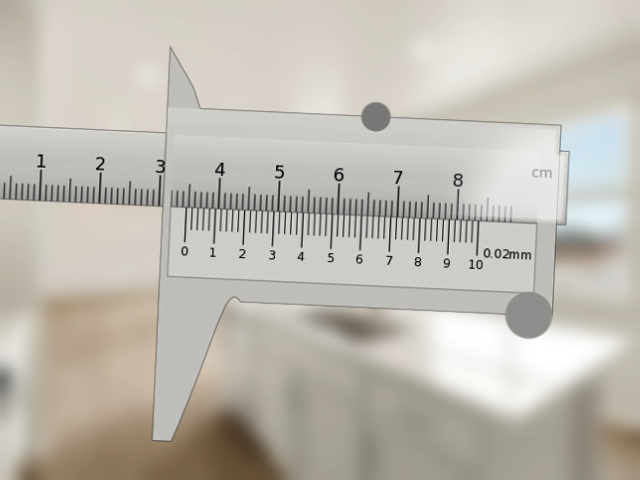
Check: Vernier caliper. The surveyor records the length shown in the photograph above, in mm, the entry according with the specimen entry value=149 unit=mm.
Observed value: value=34.6 unit=mm
